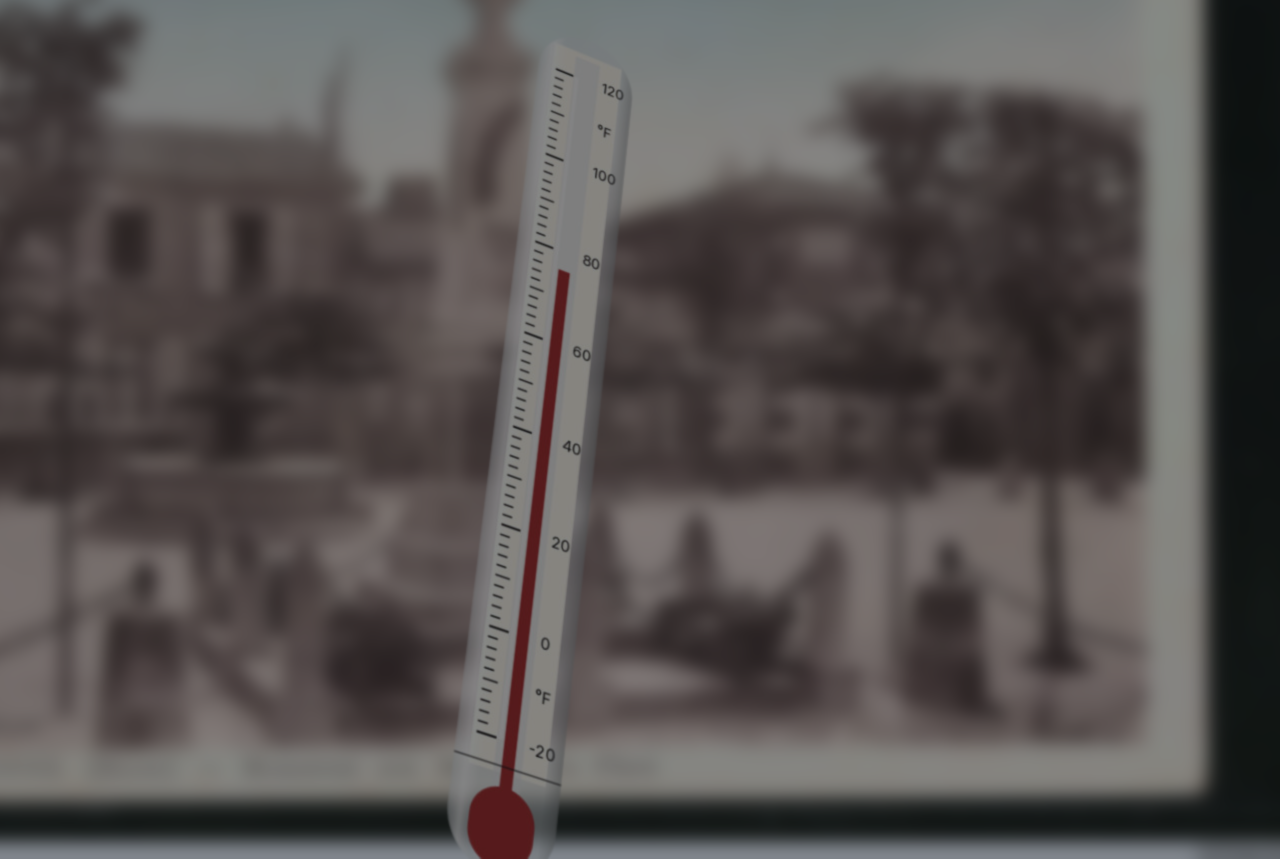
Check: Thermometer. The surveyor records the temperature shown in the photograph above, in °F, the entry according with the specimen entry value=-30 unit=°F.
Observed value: value=76 unit=°F
